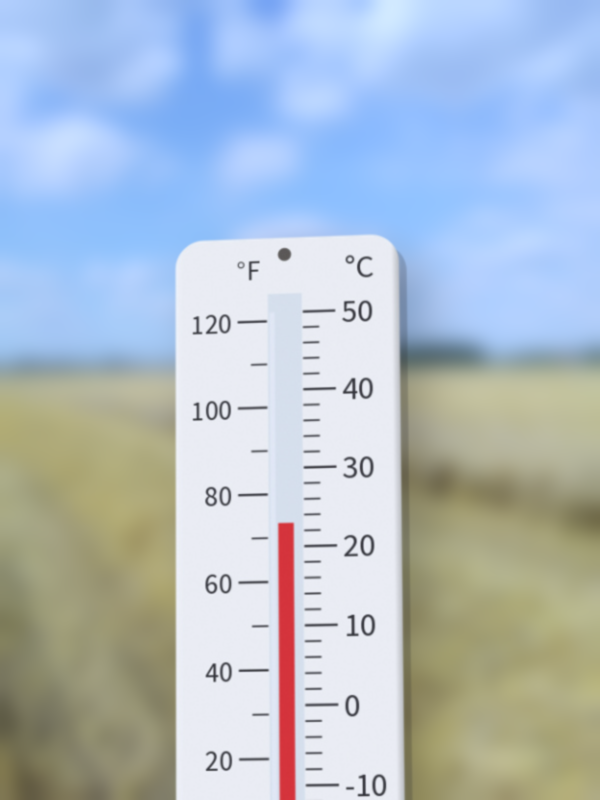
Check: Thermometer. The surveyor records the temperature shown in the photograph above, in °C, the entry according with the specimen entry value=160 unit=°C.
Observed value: value=23 unit=°C
